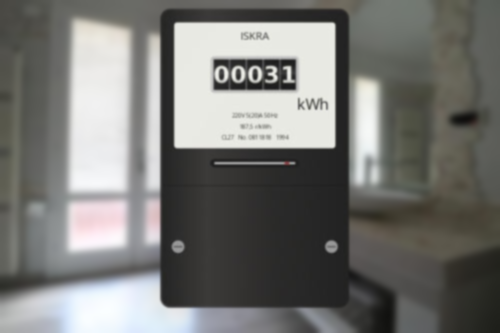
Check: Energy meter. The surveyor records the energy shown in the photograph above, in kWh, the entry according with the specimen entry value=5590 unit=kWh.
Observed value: value=31 unit=kWh
